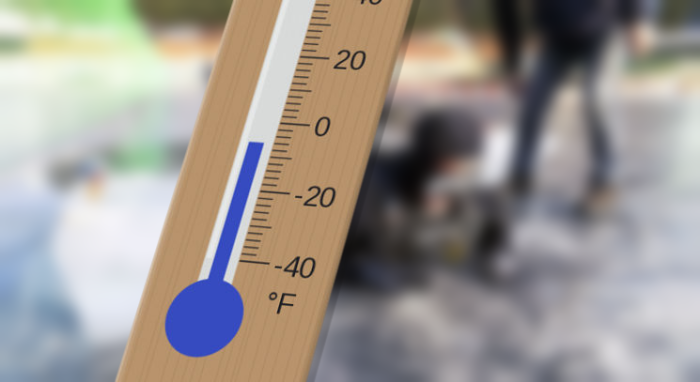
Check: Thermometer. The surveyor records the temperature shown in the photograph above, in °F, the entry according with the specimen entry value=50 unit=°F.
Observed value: value=-6 unit=°F
